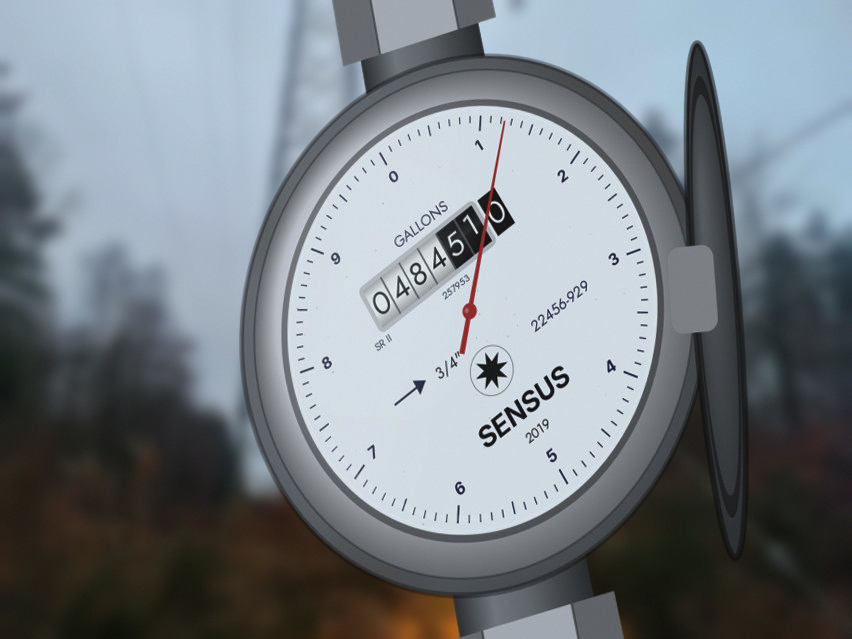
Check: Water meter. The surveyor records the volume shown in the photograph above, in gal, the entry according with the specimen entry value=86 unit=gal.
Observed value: value=484511.2 unit=gal
